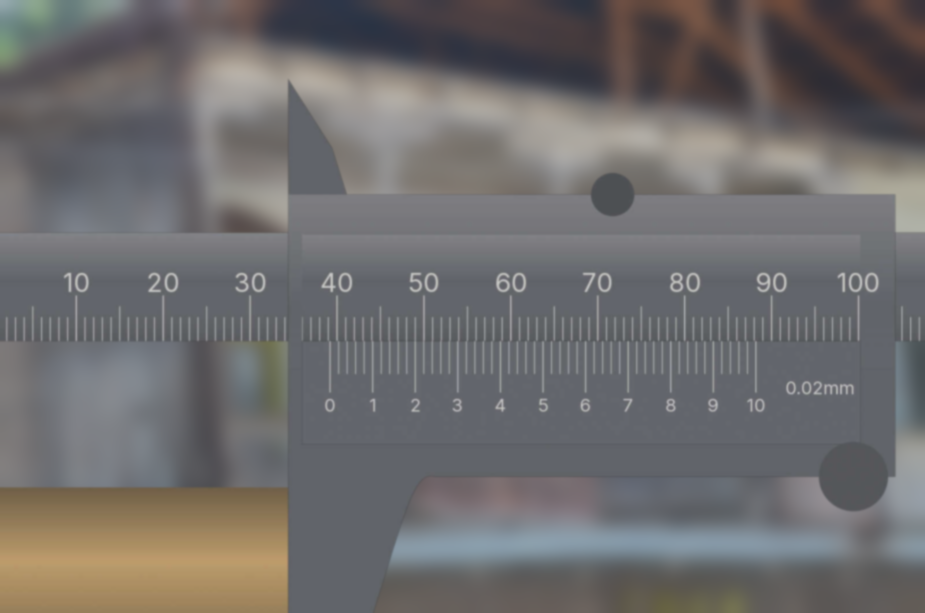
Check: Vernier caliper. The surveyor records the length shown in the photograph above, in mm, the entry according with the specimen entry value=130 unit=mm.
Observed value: value=39.2 unit=mm
